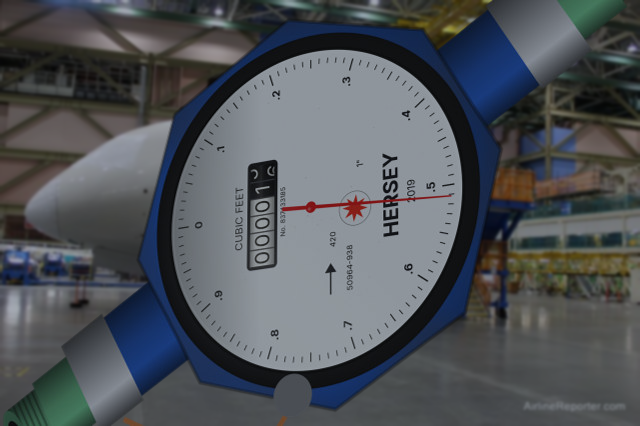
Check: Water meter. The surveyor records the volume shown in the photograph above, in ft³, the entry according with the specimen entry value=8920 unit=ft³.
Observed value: value=15.51 unit=ft³
